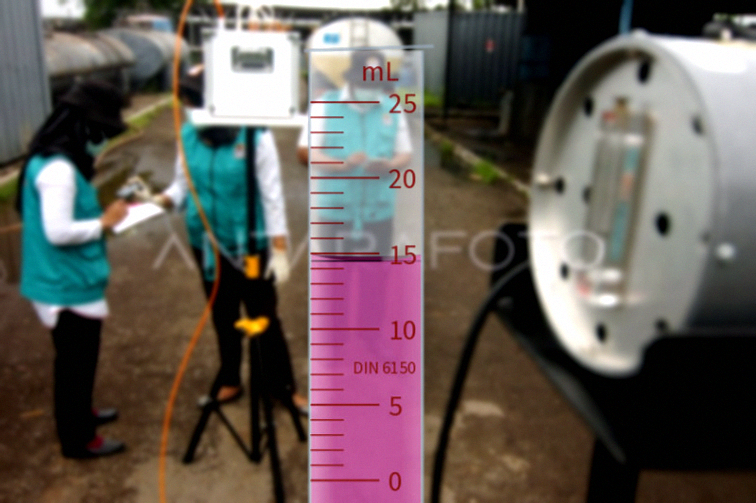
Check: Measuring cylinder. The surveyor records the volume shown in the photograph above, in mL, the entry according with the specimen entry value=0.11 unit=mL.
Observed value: value=14.5 unit=mL
